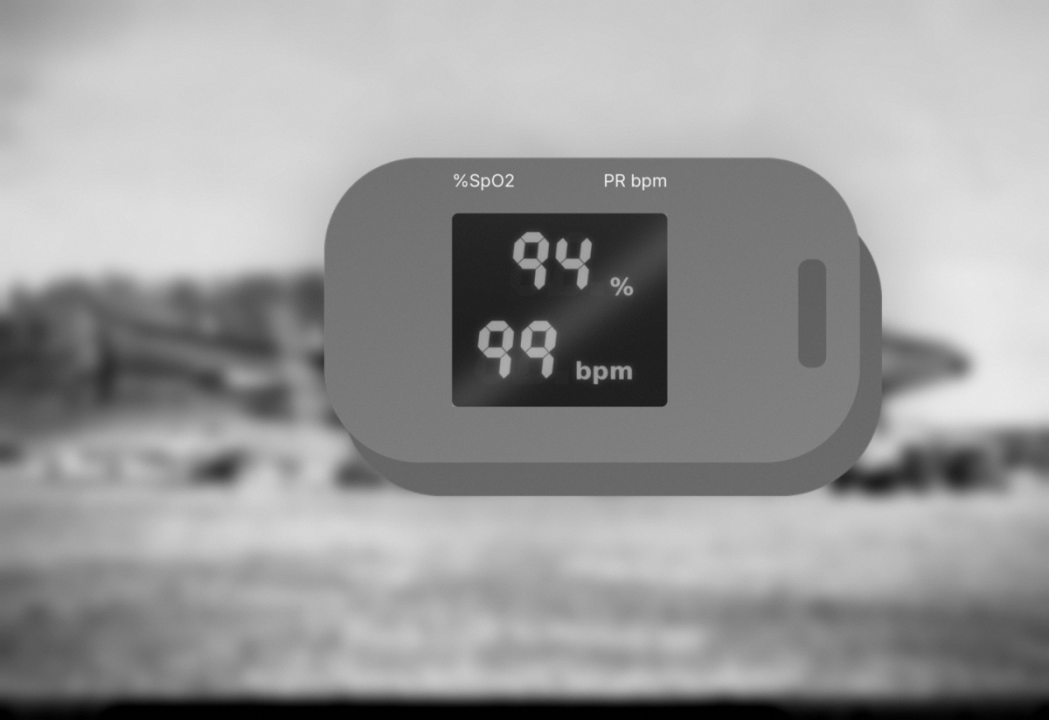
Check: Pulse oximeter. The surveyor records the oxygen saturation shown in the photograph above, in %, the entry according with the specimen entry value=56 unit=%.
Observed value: value=94 unit=%
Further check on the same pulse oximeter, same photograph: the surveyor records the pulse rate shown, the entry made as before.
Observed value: value=99 unit=bpm
